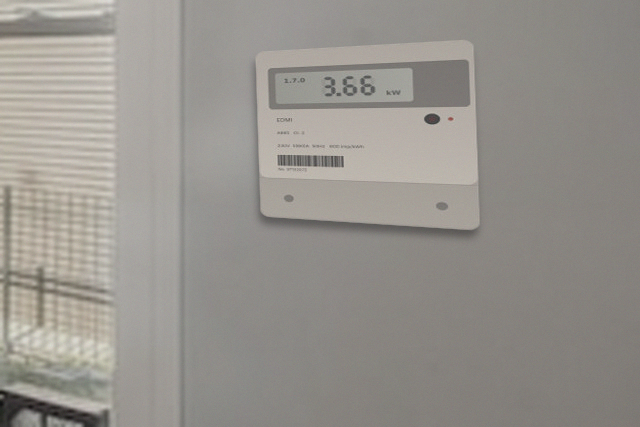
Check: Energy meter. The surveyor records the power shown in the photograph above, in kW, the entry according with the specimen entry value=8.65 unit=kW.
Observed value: value=3.66 unit=kW
